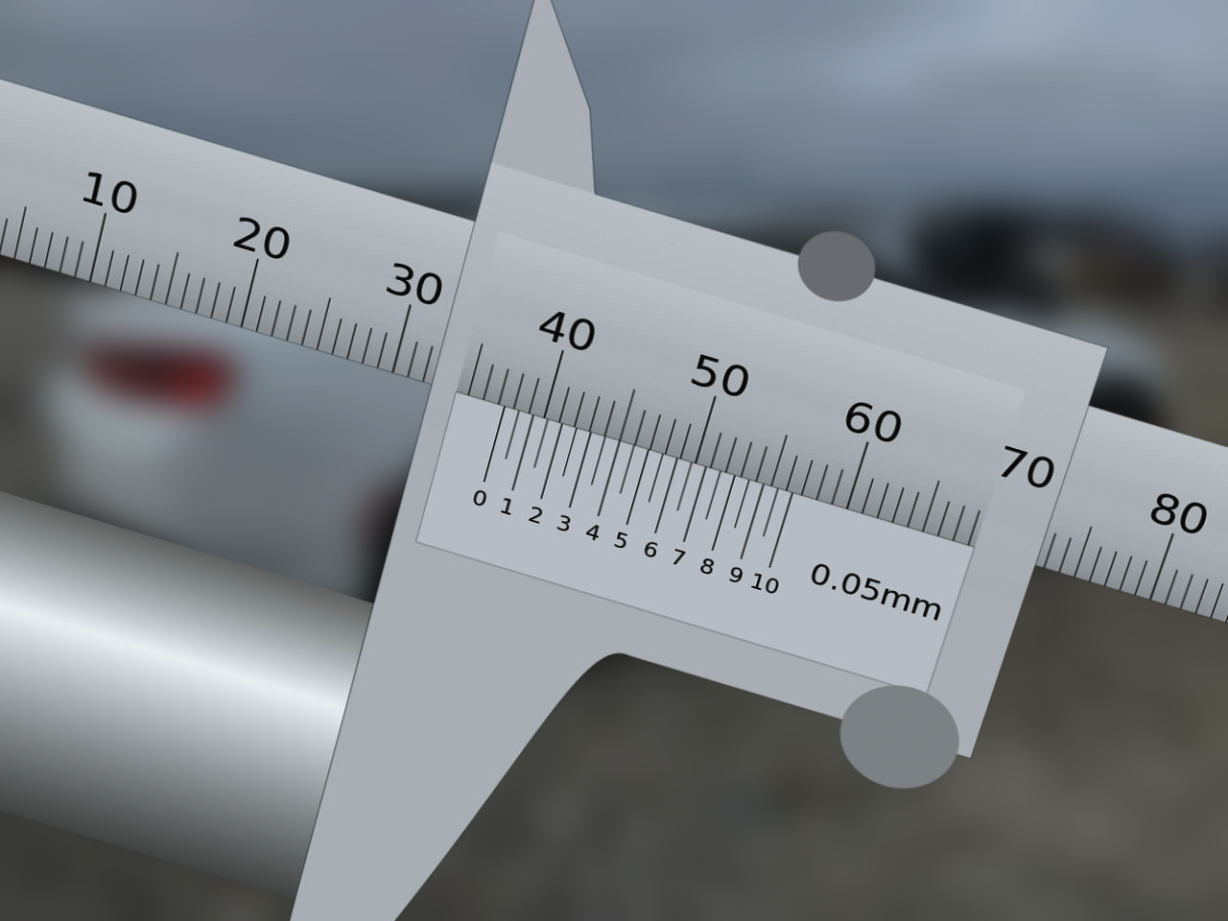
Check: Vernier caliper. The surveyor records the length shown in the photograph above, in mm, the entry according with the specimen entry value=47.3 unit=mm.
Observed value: value=37.4 unit=mm
